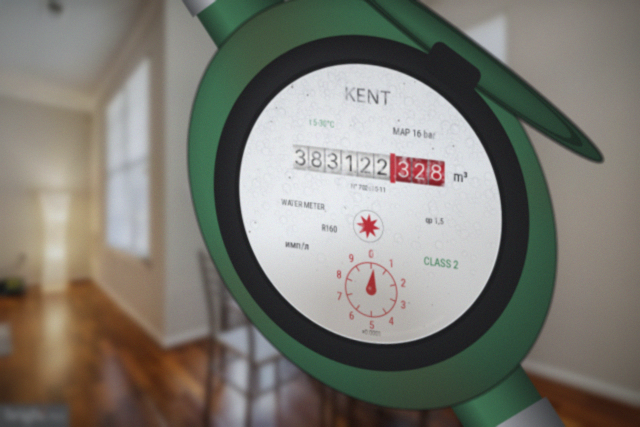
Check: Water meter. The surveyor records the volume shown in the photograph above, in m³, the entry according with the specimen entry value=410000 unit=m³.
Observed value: value=383122.3280 unit=m³
